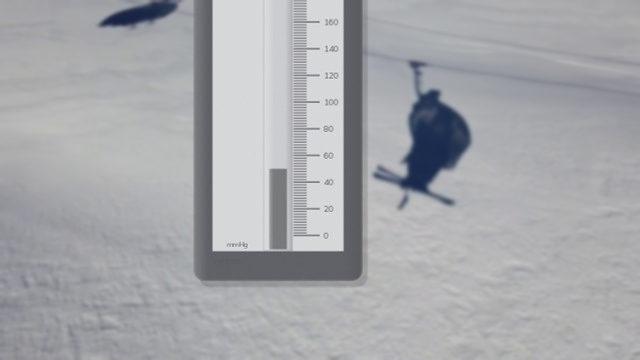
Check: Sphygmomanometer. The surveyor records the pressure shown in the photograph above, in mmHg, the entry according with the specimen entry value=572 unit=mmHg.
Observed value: value=50 unit=mmHg
